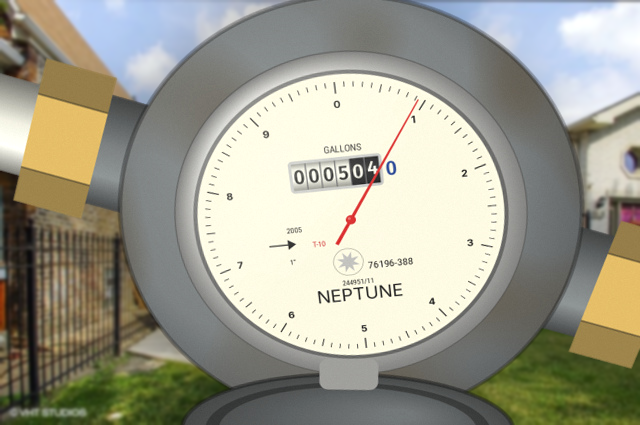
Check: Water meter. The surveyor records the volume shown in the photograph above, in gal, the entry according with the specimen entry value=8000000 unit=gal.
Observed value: value=5040.9 unit=gal
